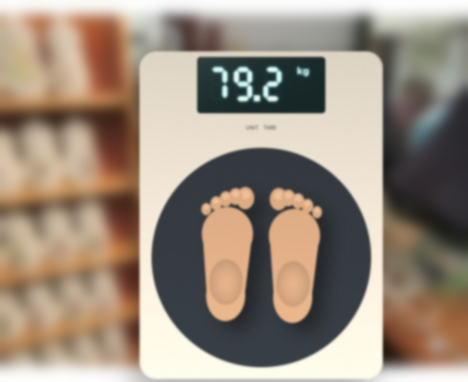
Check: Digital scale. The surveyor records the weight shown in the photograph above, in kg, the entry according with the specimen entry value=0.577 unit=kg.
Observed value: value=79.2 unit=kg
